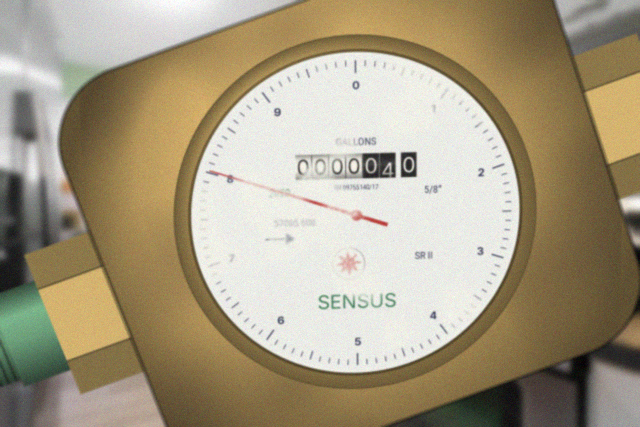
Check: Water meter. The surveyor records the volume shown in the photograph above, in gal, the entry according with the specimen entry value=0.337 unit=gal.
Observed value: value=38.0 unit=gal
